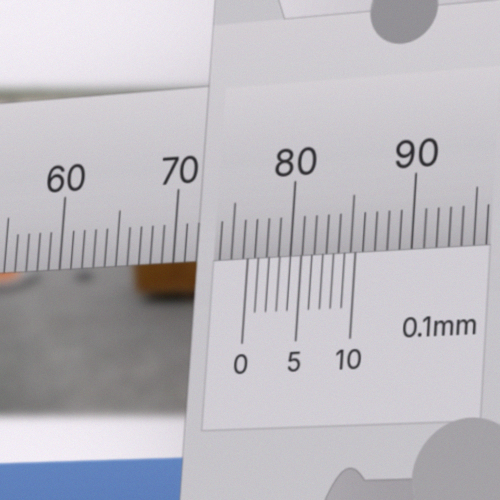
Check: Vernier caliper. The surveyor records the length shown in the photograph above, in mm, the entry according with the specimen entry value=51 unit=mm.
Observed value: value=76.4 unit=mm
